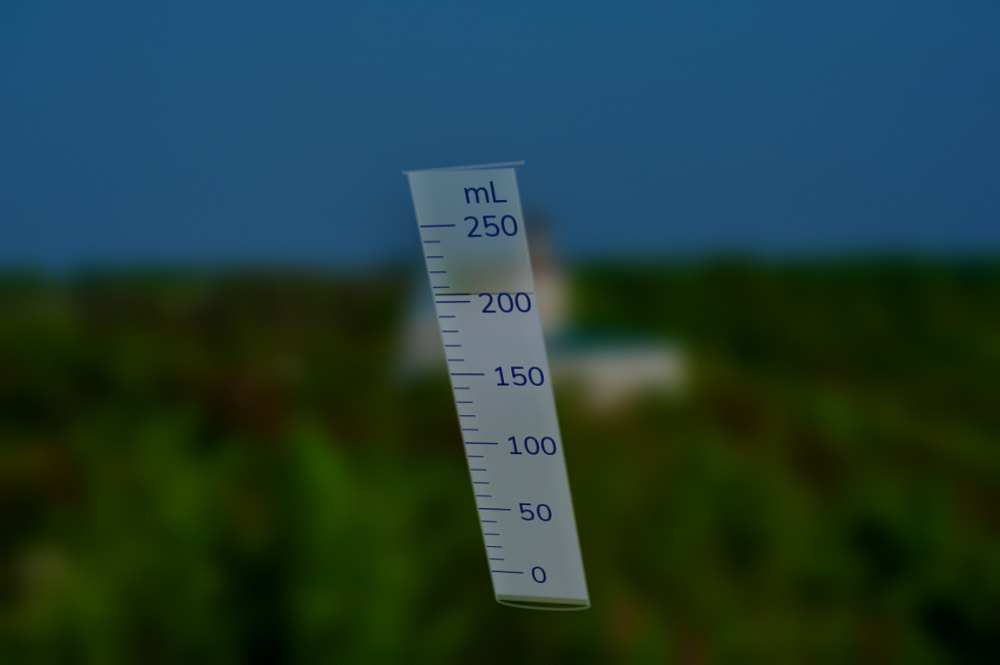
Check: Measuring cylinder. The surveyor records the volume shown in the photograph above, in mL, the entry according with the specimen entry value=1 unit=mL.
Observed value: value=205 unit=mL
